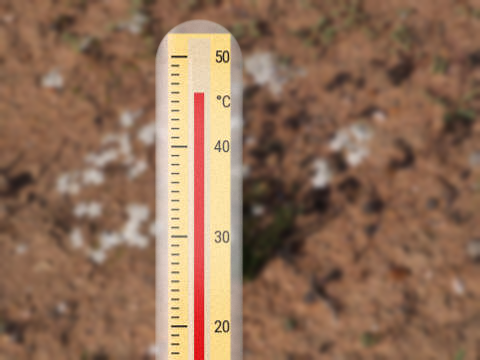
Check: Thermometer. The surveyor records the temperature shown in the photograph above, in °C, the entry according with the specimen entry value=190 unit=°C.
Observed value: value=46 unit=°C
